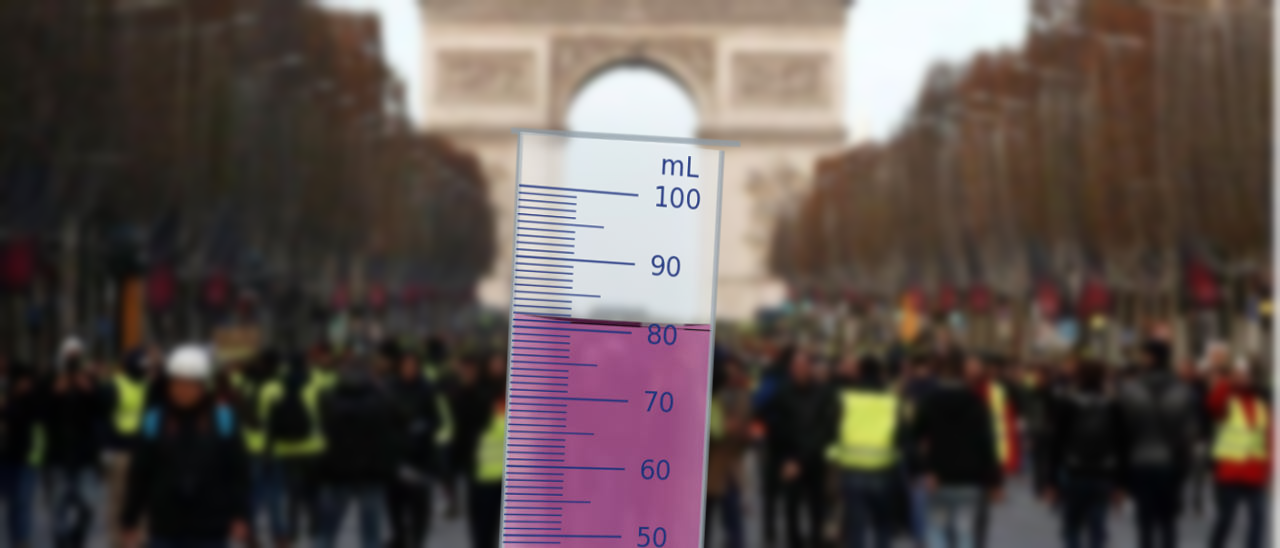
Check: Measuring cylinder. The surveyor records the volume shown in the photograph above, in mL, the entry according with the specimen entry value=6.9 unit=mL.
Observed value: value=81 unit=mL
